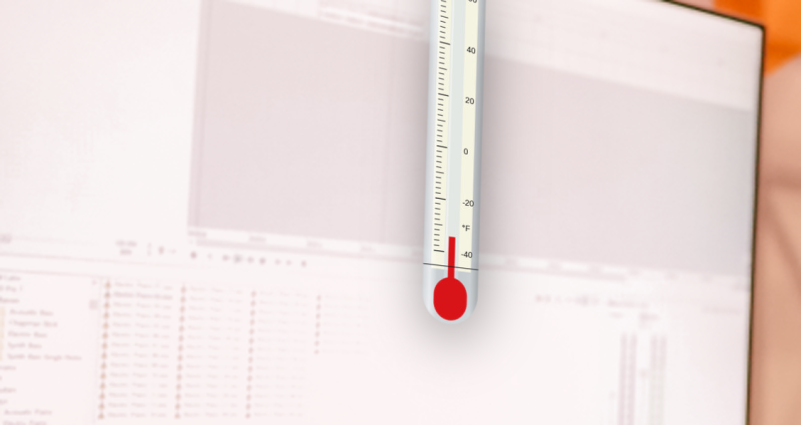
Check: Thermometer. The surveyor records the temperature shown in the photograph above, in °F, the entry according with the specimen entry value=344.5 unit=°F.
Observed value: value=-34 unit=°F
